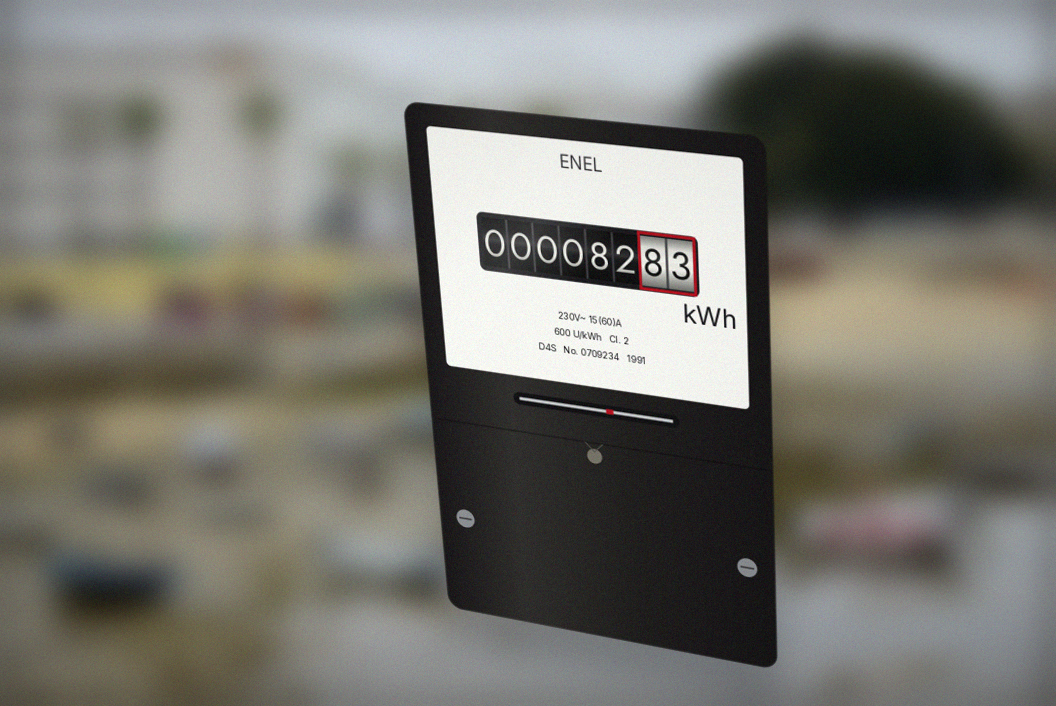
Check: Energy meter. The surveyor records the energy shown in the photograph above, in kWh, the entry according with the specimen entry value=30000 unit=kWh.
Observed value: value=82.83 unit=kWh
